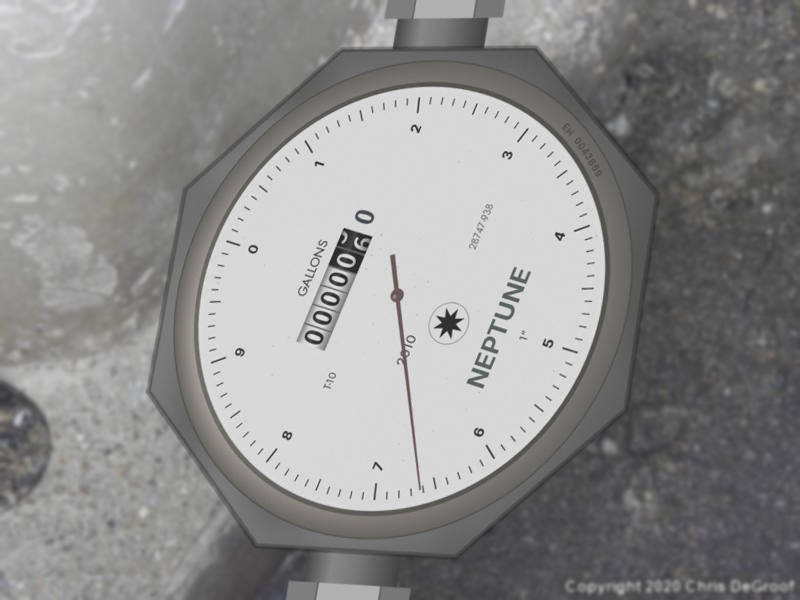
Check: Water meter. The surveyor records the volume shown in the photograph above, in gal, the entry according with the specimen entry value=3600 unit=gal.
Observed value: value=56.6 unit=gal
